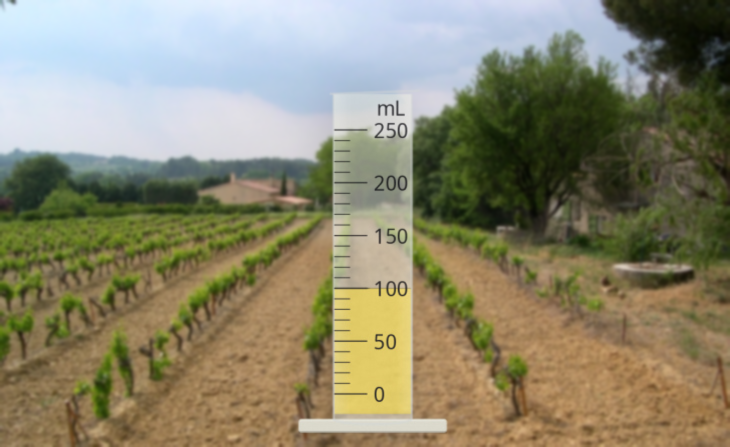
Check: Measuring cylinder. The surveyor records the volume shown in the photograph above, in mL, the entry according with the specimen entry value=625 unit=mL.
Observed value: value=100 unit=mL
